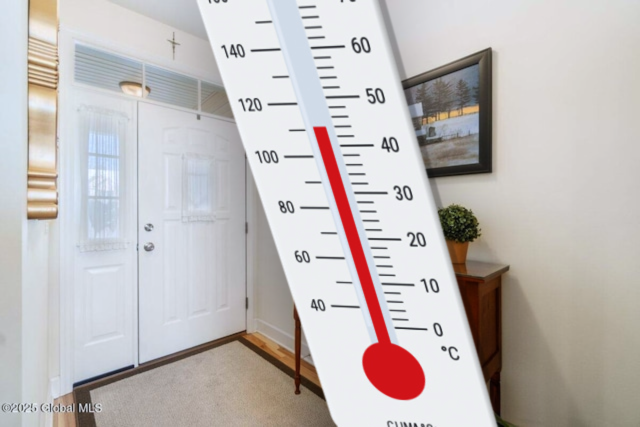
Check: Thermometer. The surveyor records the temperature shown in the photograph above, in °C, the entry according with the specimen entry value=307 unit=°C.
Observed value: value=44 unit=°C
